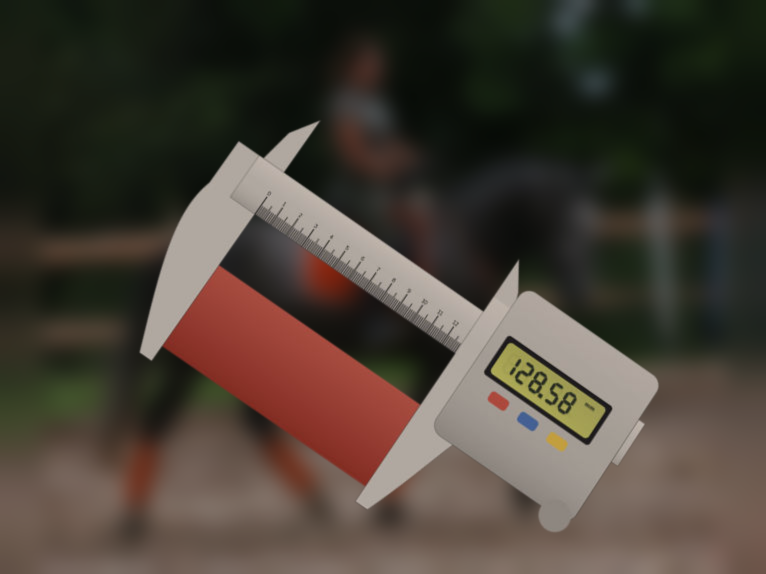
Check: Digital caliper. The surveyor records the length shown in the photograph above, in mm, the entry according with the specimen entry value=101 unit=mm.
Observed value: value=128.58 unit=mm
